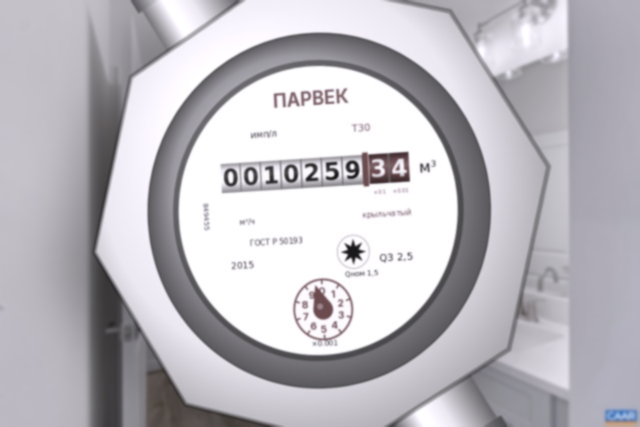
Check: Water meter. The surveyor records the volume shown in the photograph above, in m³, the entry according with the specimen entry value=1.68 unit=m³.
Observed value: value=10259.339 unit=m³
